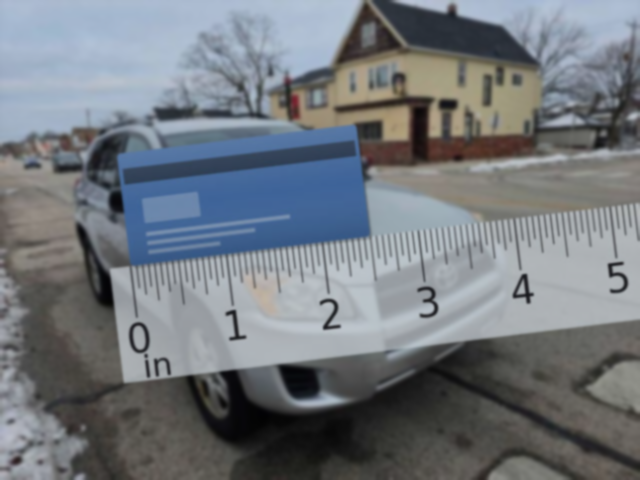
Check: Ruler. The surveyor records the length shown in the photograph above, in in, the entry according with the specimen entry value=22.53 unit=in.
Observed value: value=2.5 unit=in
